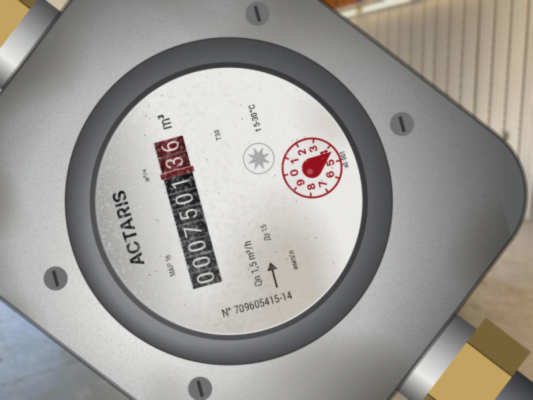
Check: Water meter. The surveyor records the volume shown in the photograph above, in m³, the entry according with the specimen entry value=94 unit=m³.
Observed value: value=7501.364 unit=m³
